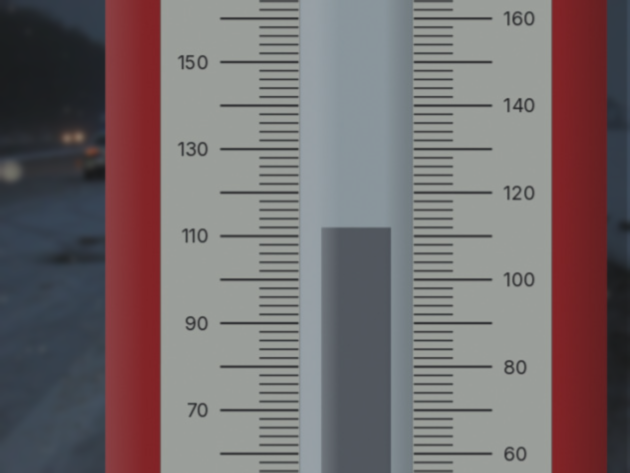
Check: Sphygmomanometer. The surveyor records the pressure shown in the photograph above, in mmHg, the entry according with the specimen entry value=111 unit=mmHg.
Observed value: value=112 unit=mmHg
